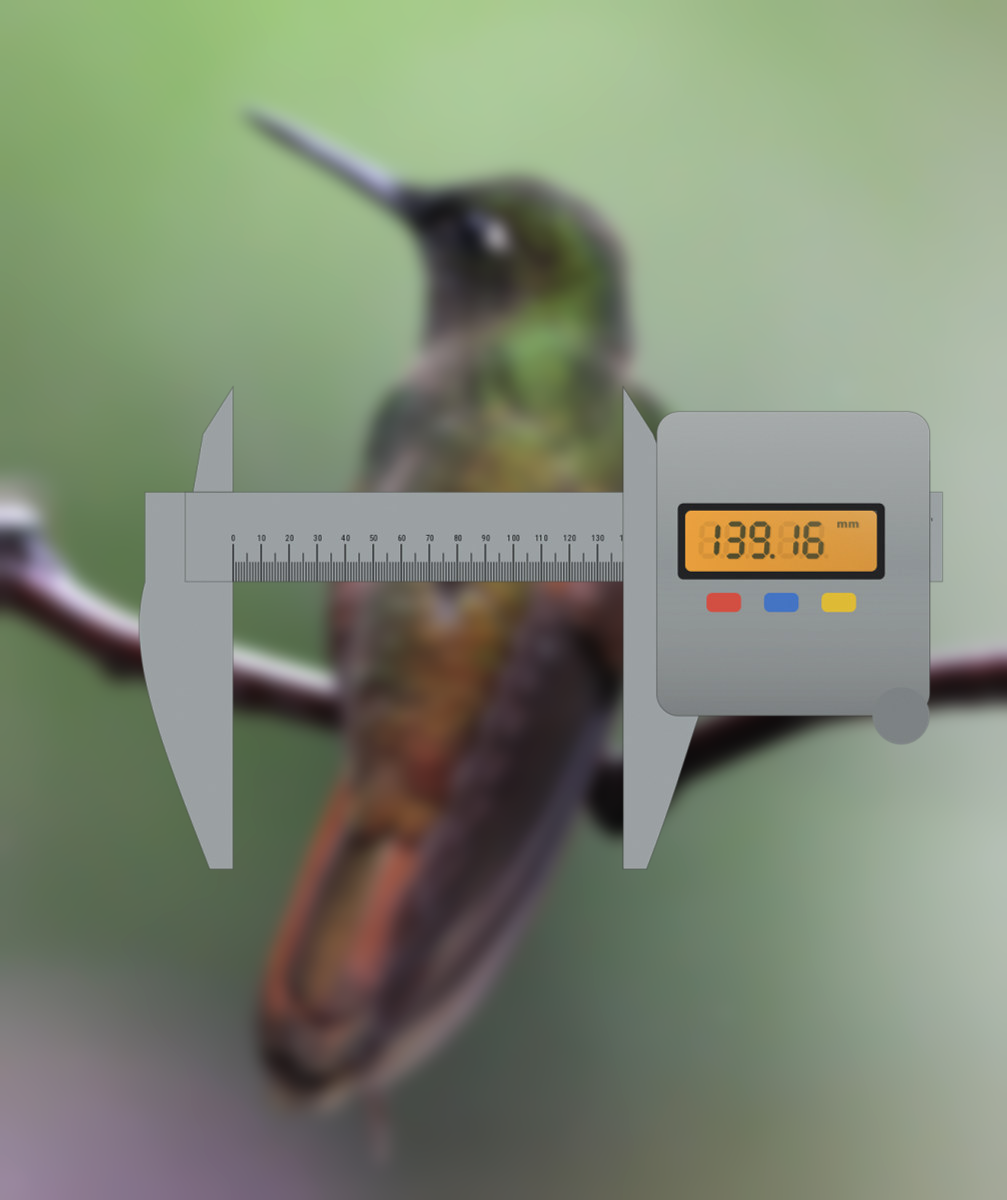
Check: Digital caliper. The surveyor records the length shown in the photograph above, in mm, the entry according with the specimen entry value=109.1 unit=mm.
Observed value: value=139.16 unit=mm
